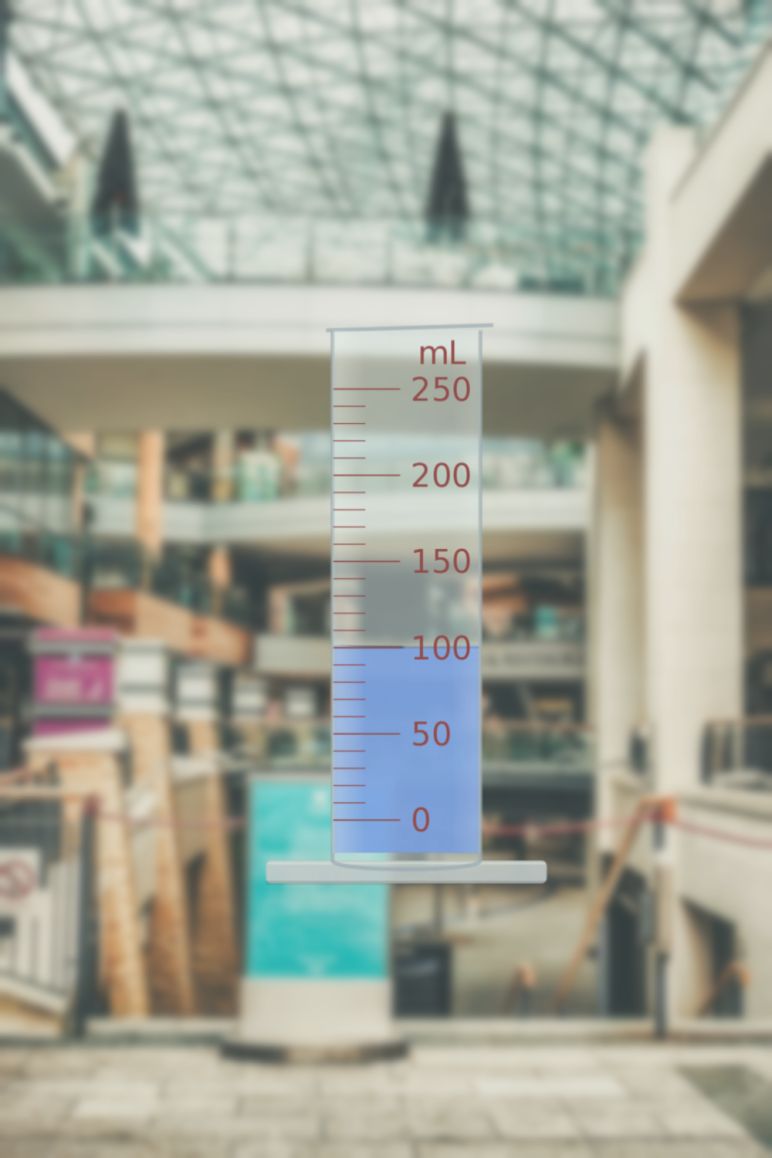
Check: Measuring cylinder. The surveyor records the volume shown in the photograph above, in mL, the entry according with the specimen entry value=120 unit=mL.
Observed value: value=100 unit=mL
